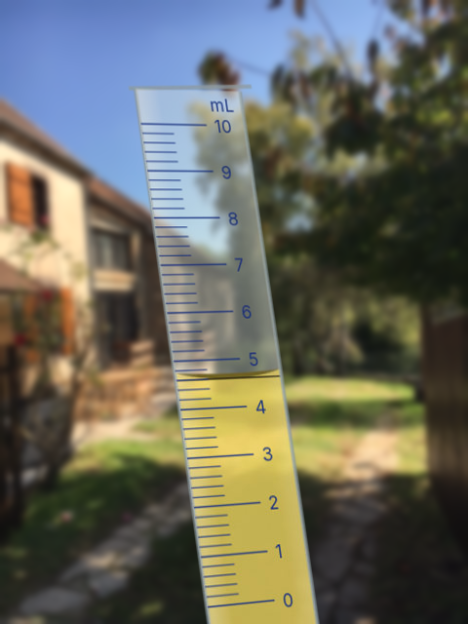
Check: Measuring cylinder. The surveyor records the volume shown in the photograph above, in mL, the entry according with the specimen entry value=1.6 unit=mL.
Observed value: value=4.6 unit=mL
